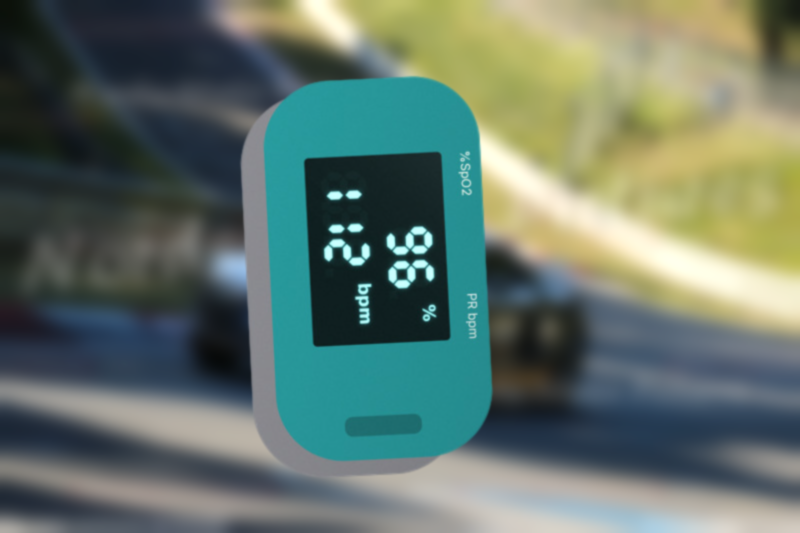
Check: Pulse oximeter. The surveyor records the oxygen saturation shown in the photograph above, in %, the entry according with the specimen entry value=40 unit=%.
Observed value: value=96 unit=%
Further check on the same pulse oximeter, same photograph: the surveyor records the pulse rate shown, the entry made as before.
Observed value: value=112 unit=bpm
